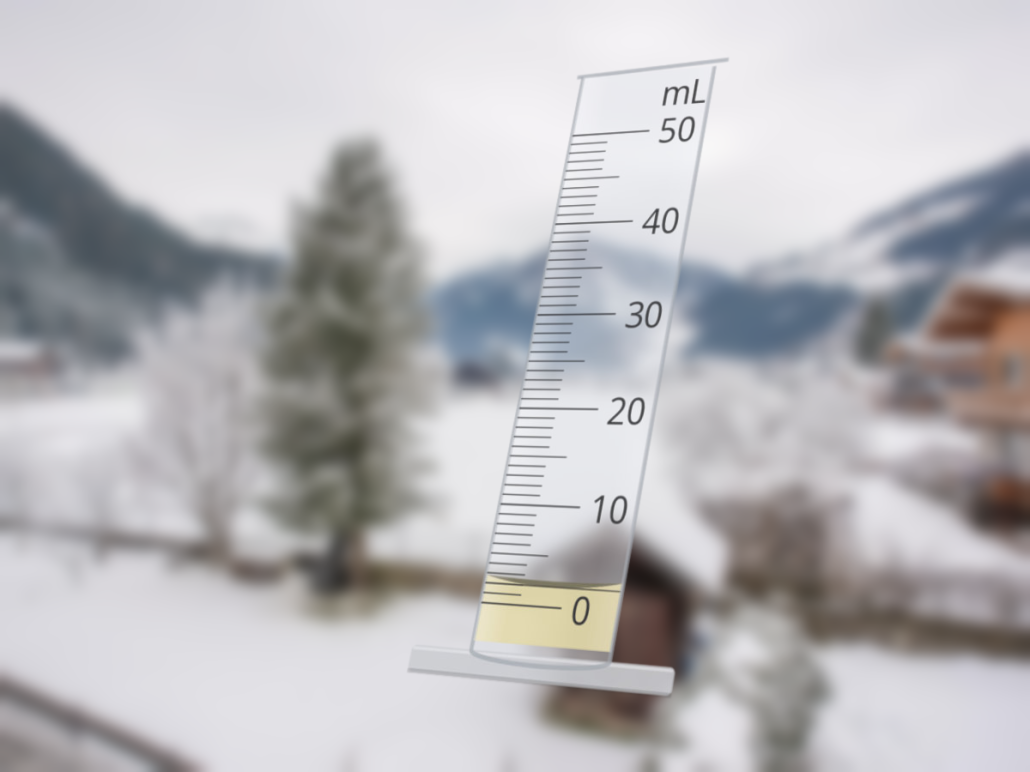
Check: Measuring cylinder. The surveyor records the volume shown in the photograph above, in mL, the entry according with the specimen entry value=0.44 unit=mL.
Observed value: value=2 unit=mL
